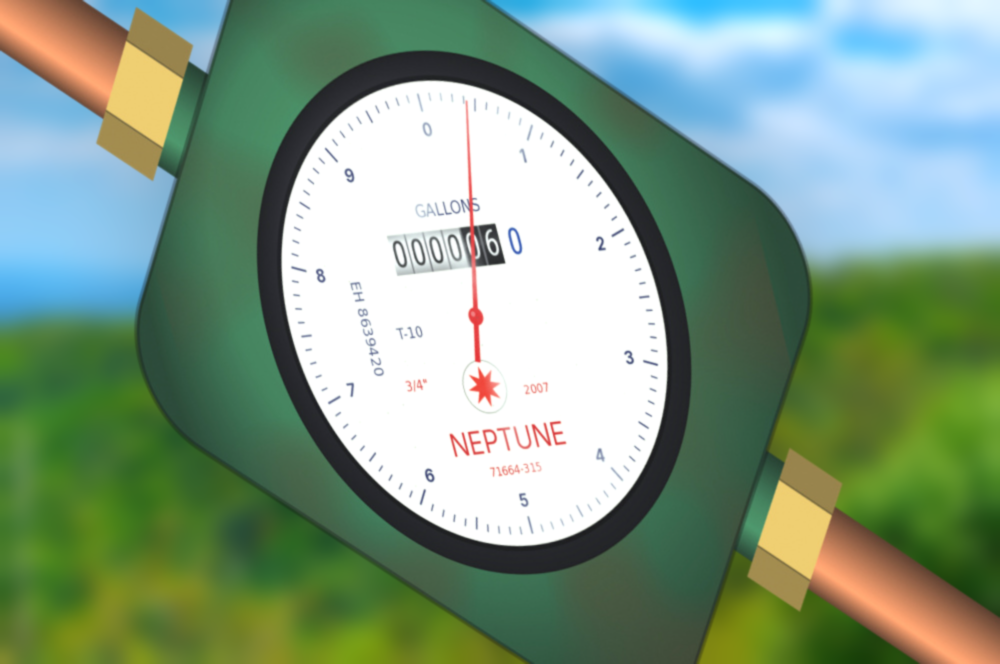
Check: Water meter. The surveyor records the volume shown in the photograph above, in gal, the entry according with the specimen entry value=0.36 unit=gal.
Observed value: value=60.4 unit=gal
